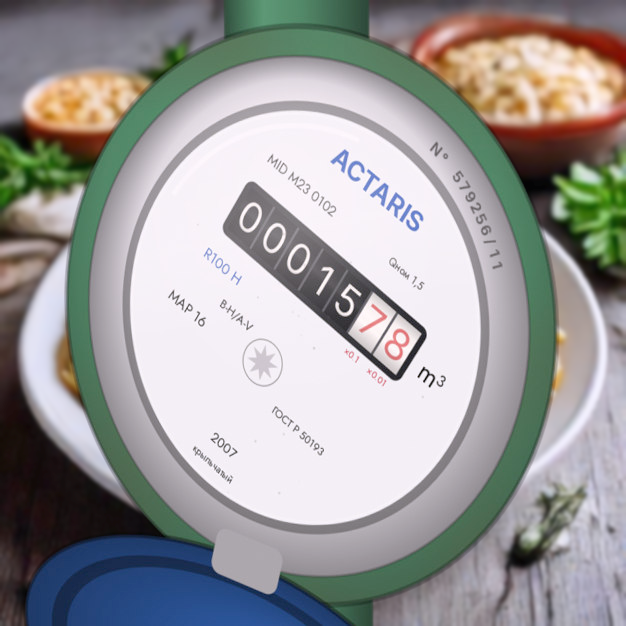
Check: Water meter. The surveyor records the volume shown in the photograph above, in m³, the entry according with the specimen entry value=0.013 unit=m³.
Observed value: value=15.78 unit=m³
